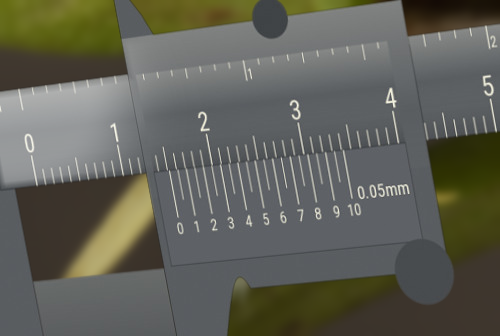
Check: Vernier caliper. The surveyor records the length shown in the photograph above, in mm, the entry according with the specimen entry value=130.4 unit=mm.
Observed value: value=15.2 unit=mm
